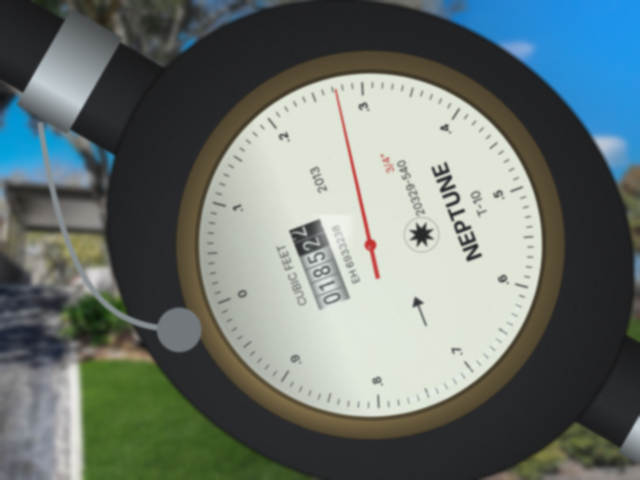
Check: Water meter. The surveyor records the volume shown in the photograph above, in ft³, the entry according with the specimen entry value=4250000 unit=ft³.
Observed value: value=18522.27 unit=ft³
